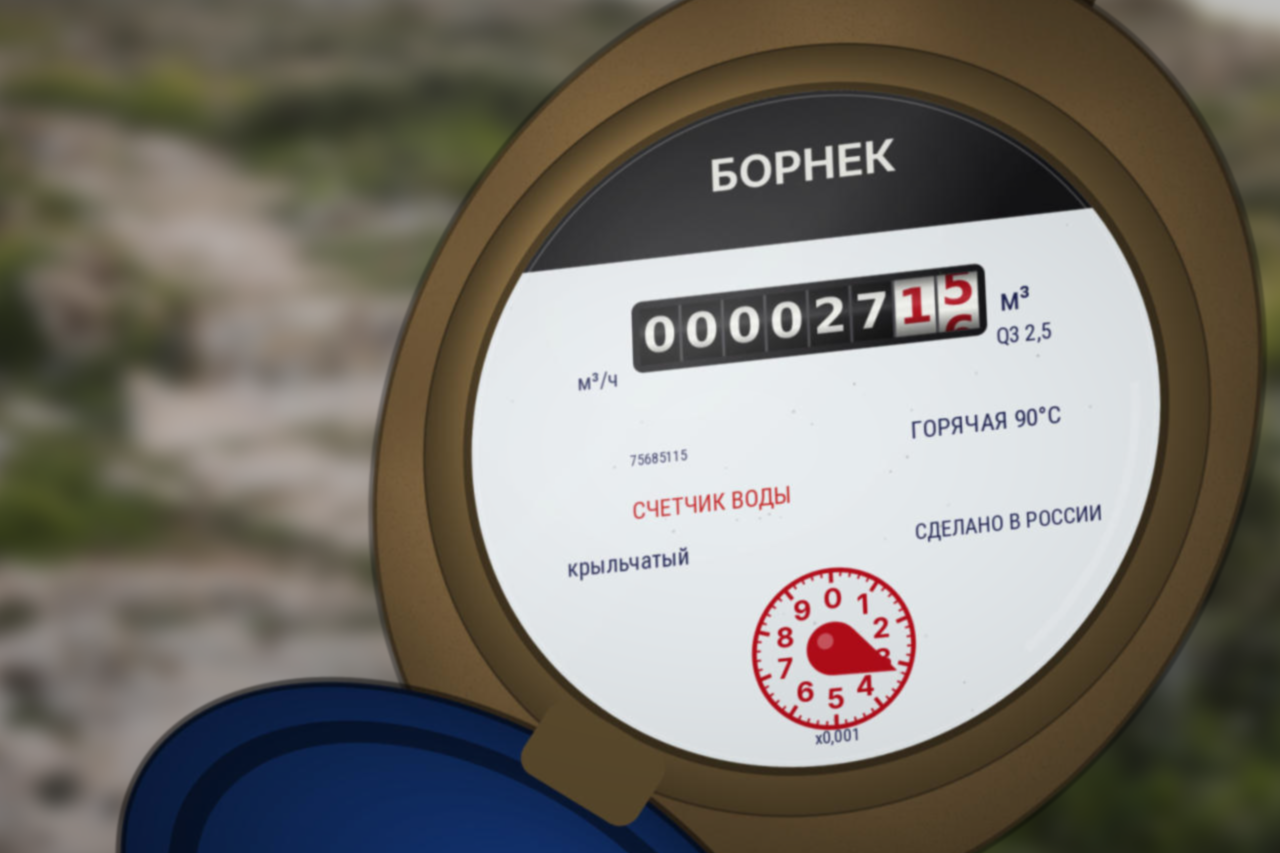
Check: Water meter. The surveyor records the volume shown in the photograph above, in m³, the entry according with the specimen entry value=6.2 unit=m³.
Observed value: value=27.153 unit=m³
